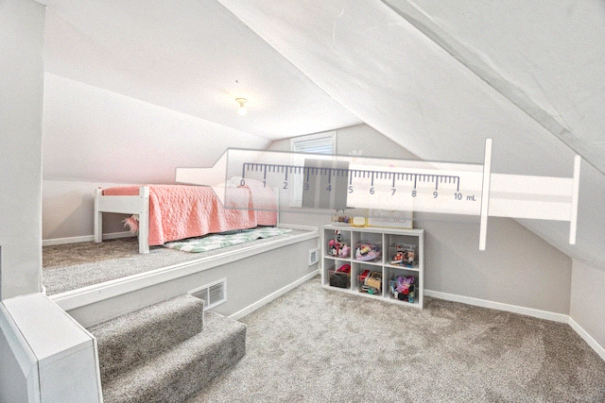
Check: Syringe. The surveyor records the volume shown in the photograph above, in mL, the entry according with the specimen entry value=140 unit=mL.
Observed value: value=2.8 unit=mL
